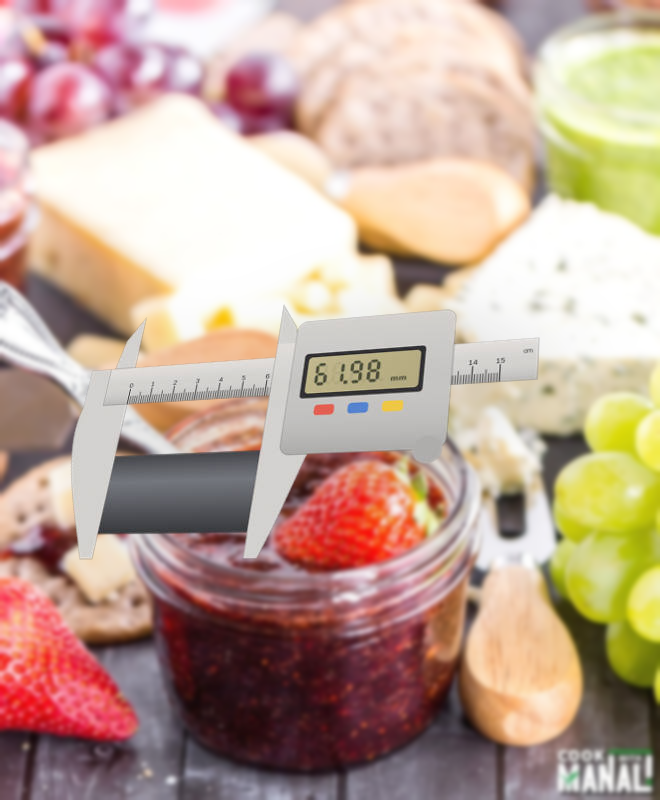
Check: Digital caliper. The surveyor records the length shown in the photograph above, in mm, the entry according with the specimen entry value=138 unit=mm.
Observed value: value=61.98 unit=mm
